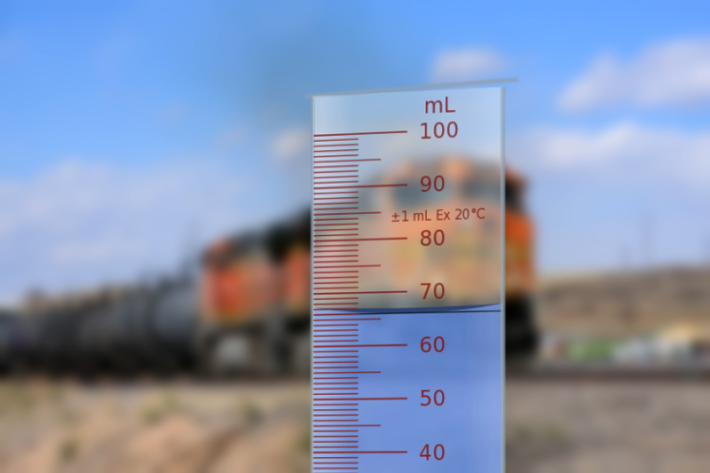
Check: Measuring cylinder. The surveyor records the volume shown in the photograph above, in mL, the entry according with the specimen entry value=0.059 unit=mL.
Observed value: value=66 unit=mL
